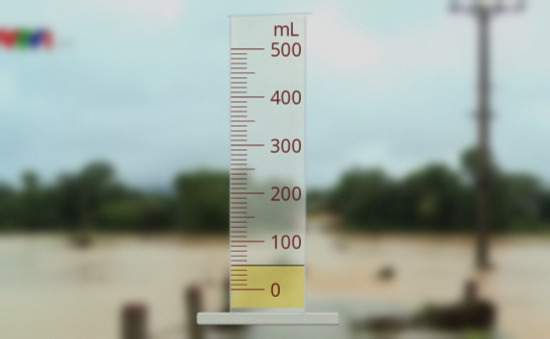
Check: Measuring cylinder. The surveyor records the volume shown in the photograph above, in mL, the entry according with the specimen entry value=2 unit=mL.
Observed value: value=50 unit=mL
